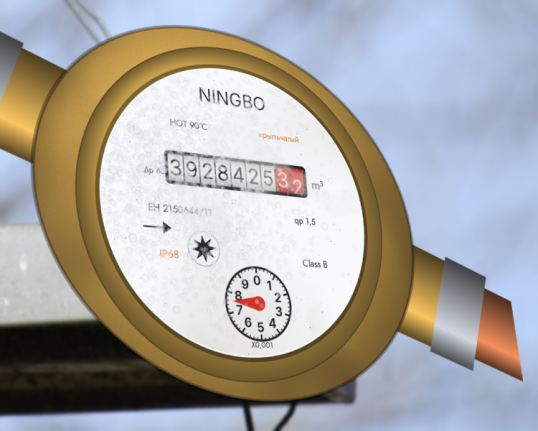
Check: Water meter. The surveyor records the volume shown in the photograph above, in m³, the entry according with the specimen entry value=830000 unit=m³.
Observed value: value=3928425.317 unit=m³
